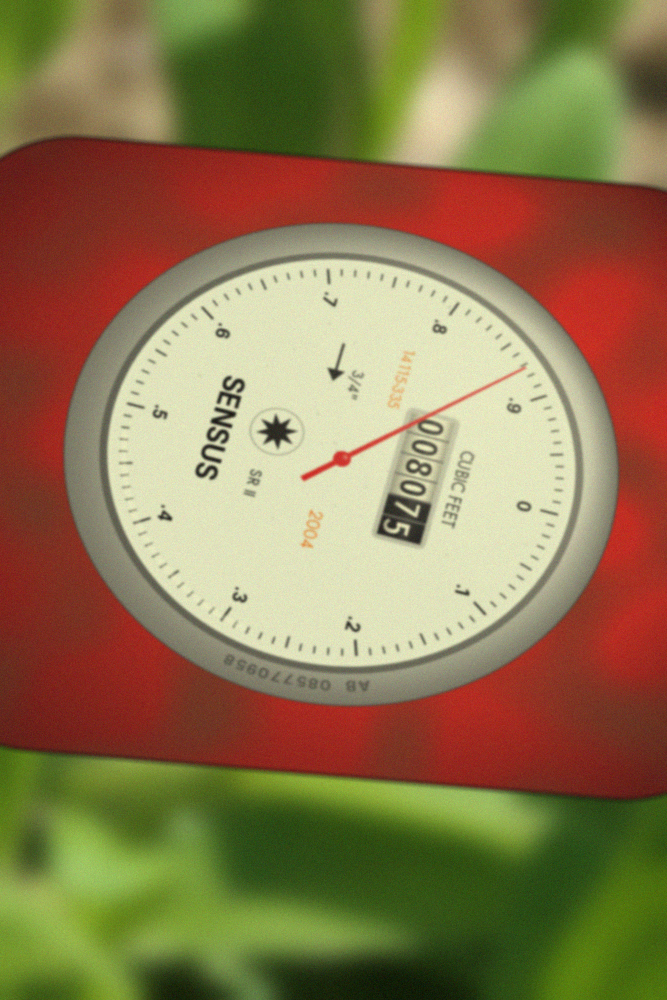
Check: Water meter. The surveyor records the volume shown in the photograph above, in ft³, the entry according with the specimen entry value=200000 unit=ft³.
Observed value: value=8074.87 unit=ft³
